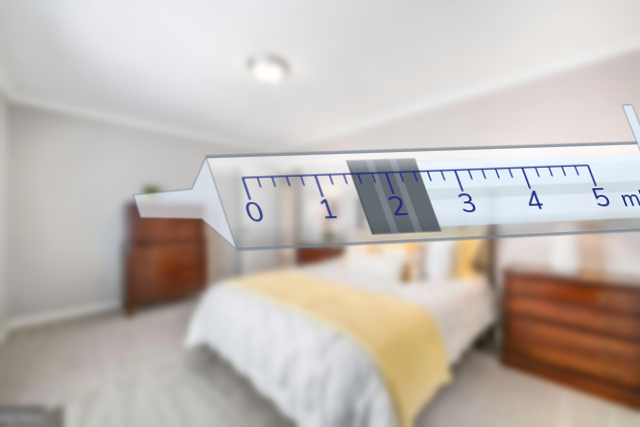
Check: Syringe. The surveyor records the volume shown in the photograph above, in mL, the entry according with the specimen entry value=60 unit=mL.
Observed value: value=1.5 unit=mL
